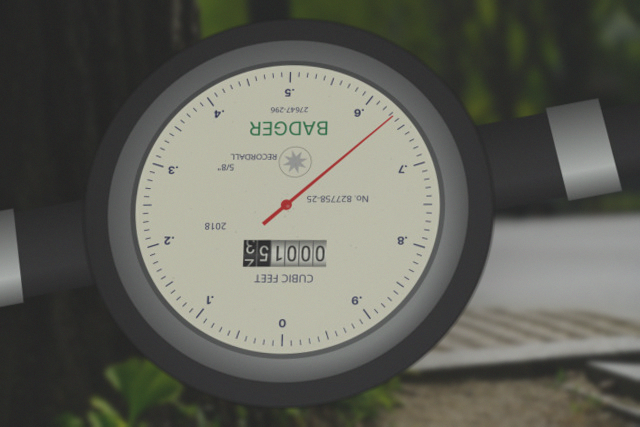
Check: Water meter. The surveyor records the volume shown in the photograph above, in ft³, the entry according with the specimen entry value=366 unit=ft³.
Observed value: value=152.63 unit=ft³
